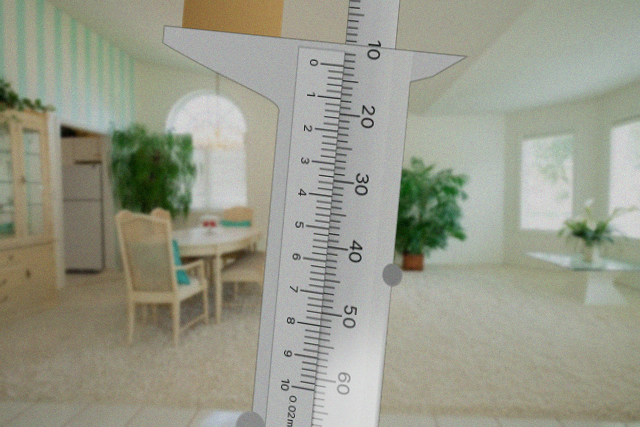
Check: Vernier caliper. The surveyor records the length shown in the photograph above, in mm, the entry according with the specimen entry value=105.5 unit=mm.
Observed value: value=12.8 unit=mm
